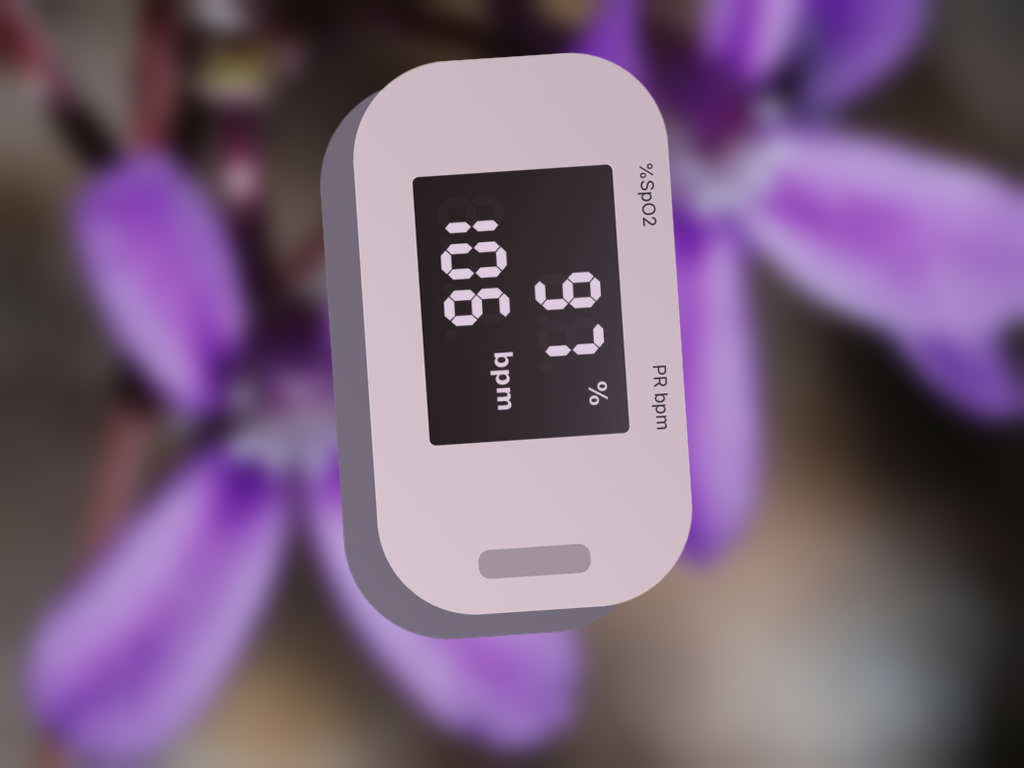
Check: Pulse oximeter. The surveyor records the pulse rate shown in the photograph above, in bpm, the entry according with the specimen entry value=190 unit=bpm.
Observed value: value=106 unit=bpm
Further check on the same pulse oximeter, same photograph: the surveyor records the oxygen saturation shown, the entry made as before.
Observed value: value=97 unit=%
